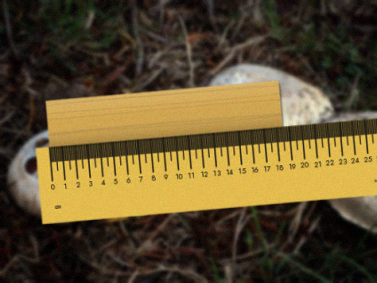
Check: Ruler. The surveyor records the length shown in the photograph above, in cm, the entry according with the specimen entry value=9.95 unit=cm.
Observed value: value=18.5 unit=cm
